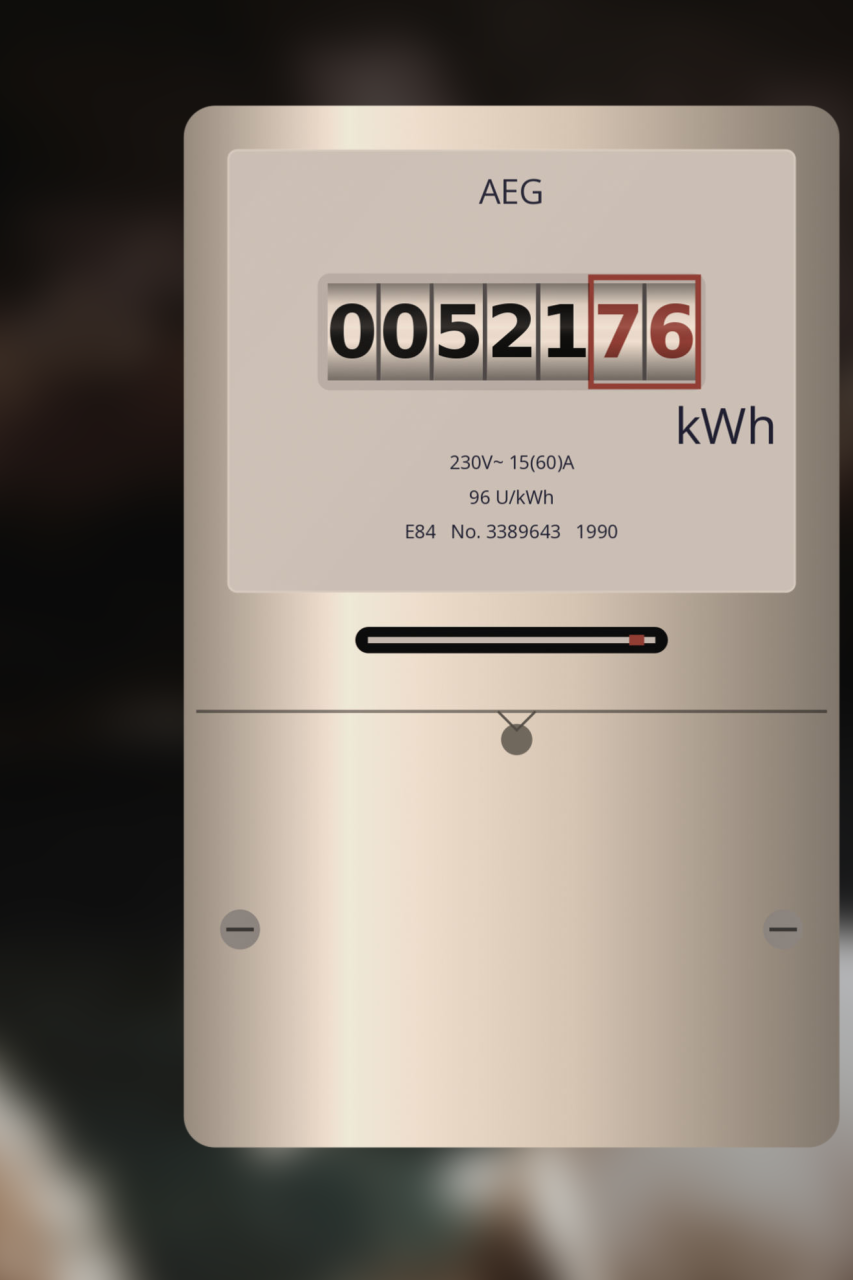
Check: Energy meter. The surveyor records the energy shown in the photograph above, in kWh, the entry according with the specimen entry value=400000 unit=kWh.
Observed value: value=521.76 unit=kWh
